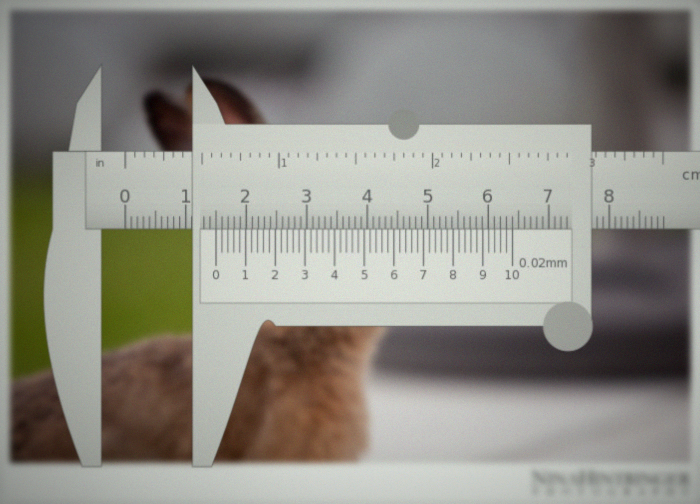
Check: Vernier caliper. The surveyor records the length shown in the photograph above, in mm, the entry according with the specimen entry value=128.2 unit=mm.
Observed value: value=15.0 unit=mm
